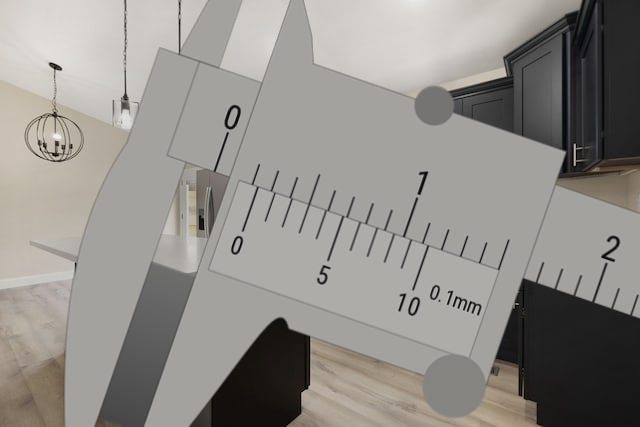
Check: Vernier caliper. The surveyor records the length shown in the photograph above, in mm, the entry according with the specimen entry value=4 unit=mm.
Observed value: value=2.3 unit=mm
